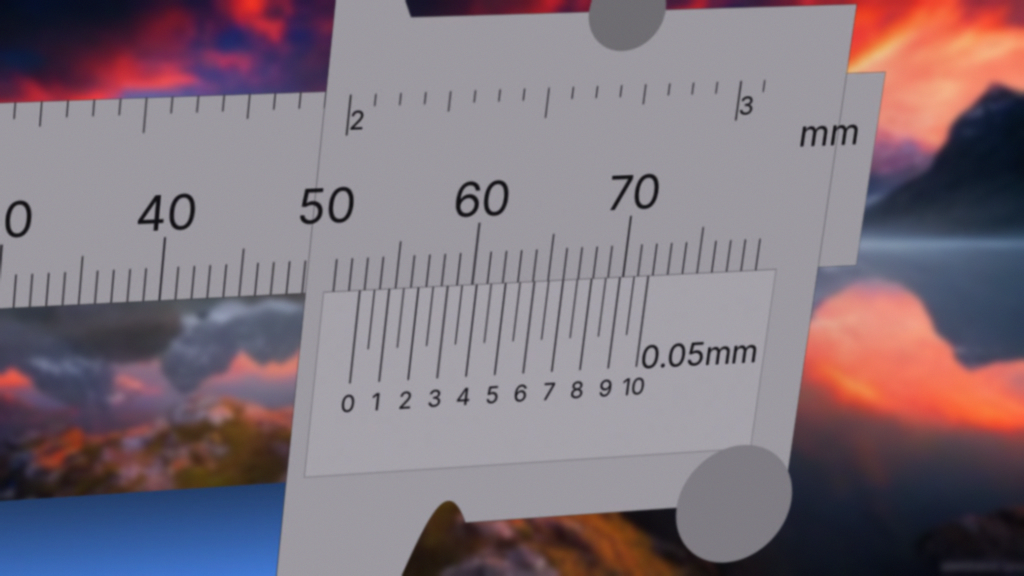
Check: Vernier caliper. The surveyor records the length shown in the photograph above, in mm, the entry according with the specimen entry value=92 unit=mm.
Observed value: value=52.7 unit=mm
